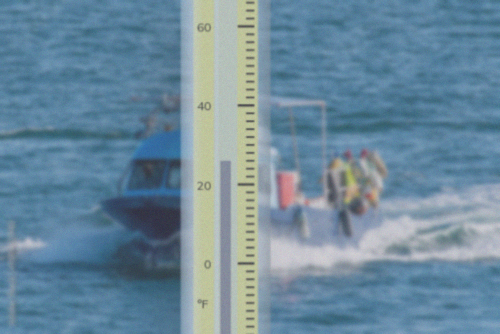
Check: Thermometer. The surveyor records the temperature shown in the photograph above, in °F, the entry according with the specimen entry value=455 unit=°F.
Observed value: value=26 unit=°F
